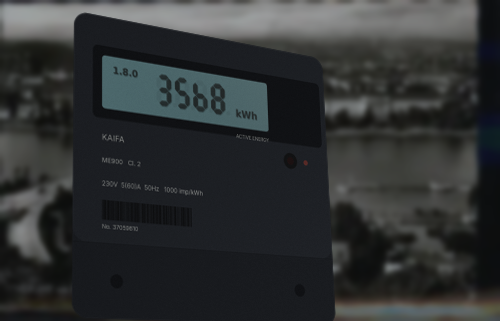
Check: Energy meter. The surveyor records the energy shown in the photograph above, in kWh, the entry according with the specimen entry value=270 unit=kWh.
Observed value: value=3568 unit=kWh
